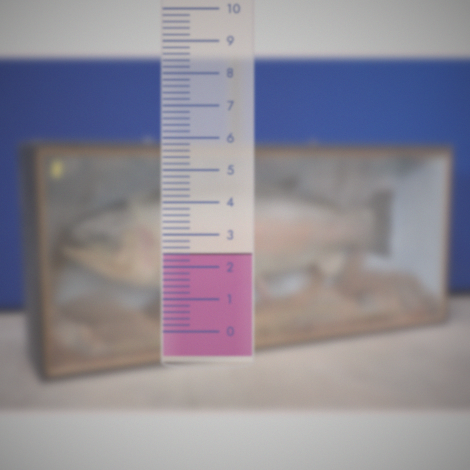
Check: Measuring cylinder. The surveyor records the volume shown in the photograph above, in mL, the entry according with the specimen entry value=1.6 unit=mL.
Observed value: value=2.4 unit=mL
